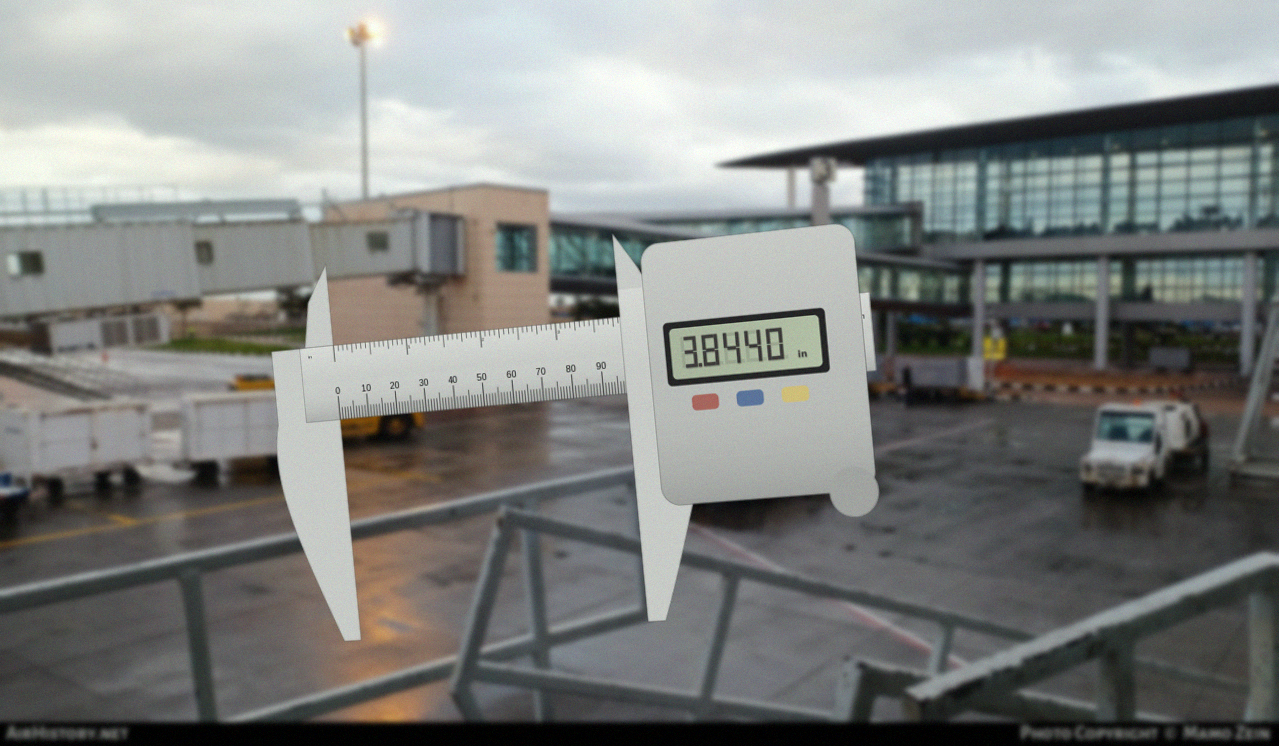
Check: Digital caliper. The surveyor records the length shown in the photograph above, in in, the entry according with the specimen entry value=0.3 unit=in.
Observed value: value=3.8440 unit=in
